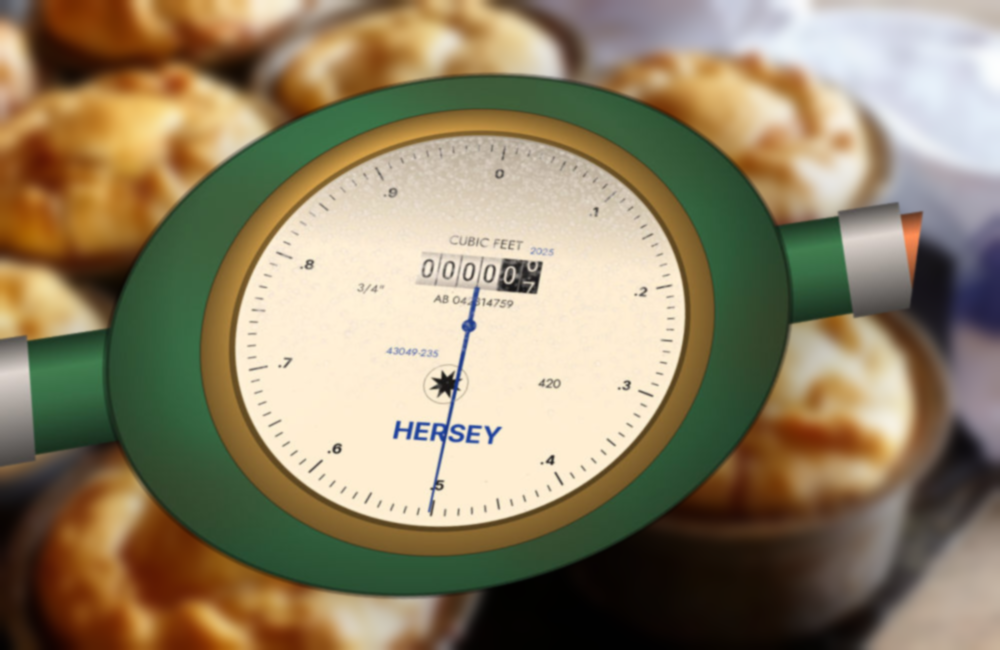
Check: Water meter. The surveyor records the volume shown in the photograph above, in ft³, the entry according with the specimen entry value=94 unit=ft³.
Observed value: value=6.50 unit=ft³
